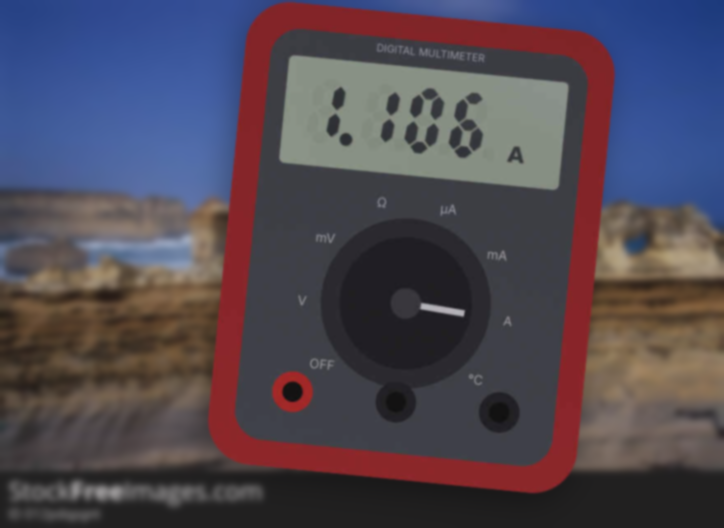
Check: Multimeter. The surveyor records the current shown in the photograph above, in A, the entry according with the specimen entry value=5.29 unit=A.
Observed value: value=1.106 unit=A
